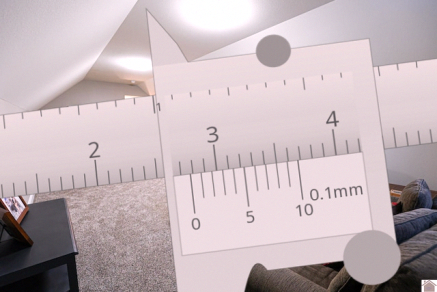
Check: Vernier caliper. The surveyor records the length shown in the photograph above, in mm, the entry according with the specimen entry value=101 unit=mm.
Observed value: value=27.8 unit=mm
